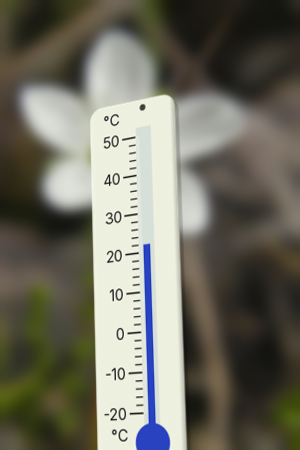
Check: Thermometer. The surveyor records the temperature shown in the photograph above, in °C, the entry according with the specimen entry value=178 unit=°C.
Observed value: value=22 unit=°C
